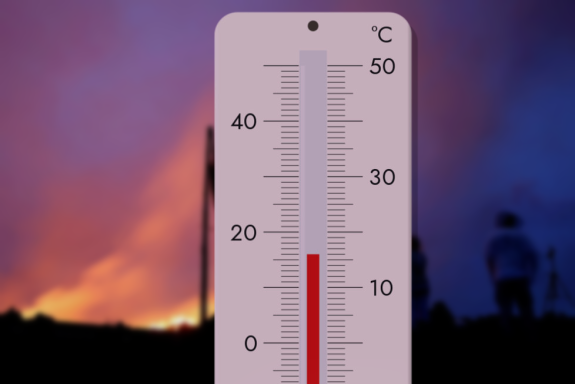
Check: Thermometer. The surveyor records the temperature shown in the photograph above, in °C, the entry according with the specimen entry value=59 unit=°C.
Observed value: value=16 unit=°C
